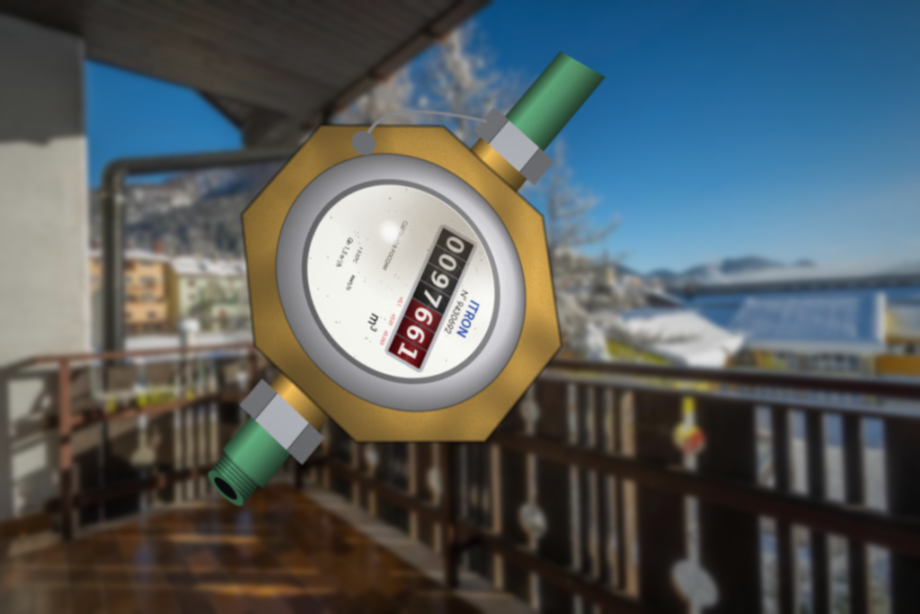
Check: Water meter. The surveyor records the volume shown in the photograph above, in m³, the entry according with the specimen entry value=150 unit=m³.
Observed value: value=97.661 unit=m³
